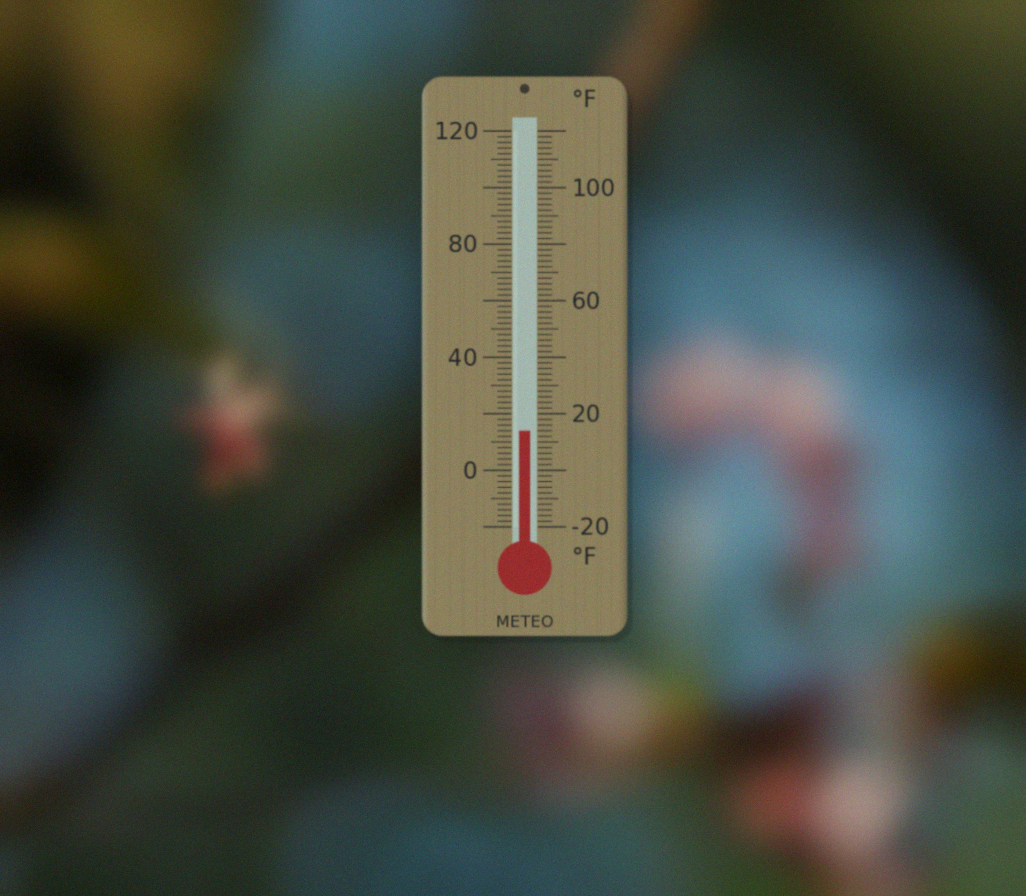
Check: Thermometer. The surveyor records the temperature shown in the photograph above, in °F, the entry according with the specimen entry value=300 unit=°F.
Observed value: value=14 unit=°F
